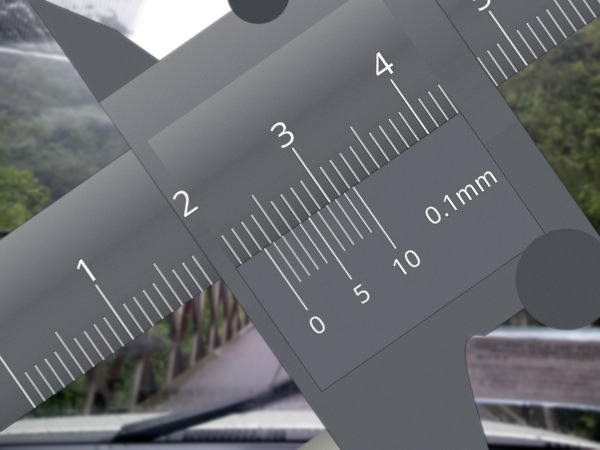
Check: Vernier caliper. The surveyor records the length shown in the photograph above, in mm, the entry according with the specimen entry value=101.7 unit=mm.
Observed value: value=23.3 unit=mm
